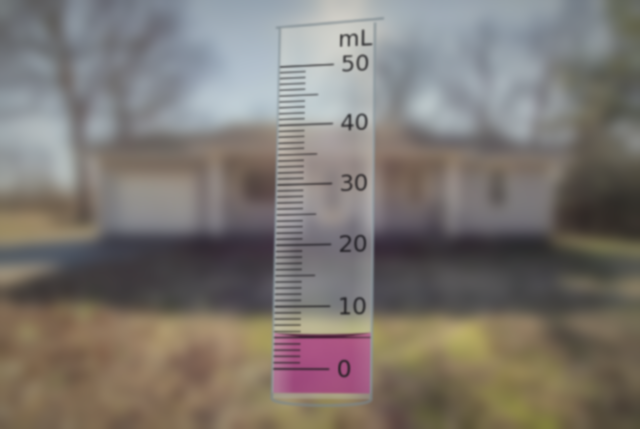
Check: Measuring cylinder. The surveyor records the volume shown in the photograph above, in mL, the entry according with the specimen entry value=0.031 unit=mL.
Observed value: value=5 unit=mL
